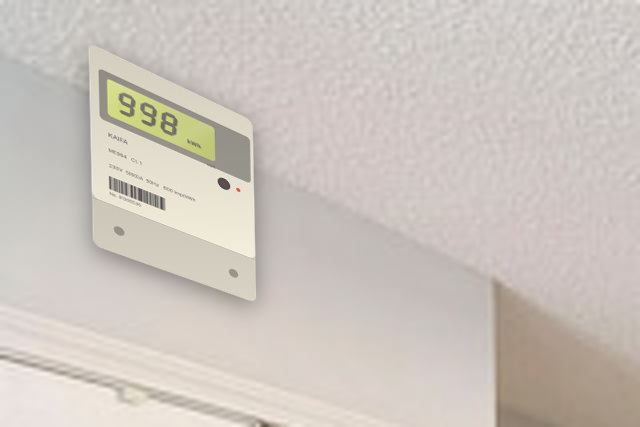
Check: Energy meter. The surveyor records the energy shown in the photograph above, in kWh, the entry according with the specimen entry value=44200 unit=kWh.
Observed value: value=998 unit=kWh
